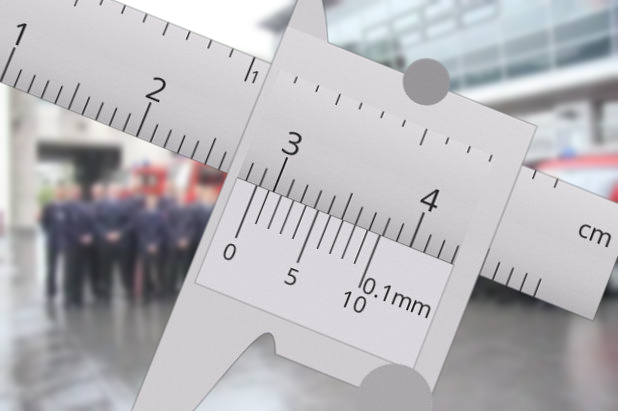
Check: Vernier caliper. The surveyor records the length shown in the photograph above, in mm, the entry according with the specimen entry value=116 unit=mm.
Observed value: value=28.8 unit=mm
